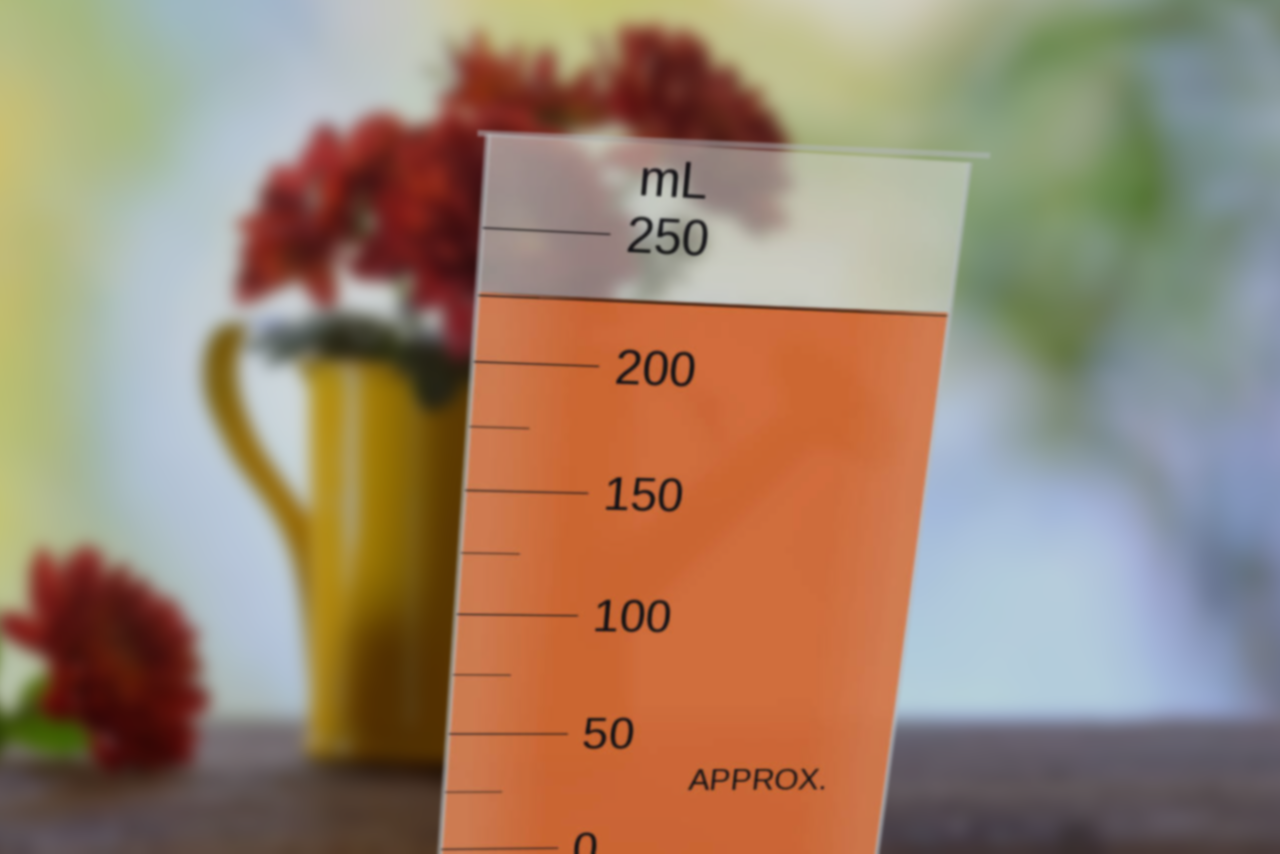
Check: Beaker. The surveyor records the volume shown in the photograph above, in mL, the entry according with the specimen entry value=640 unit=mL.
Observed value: value=225 unit=mL
